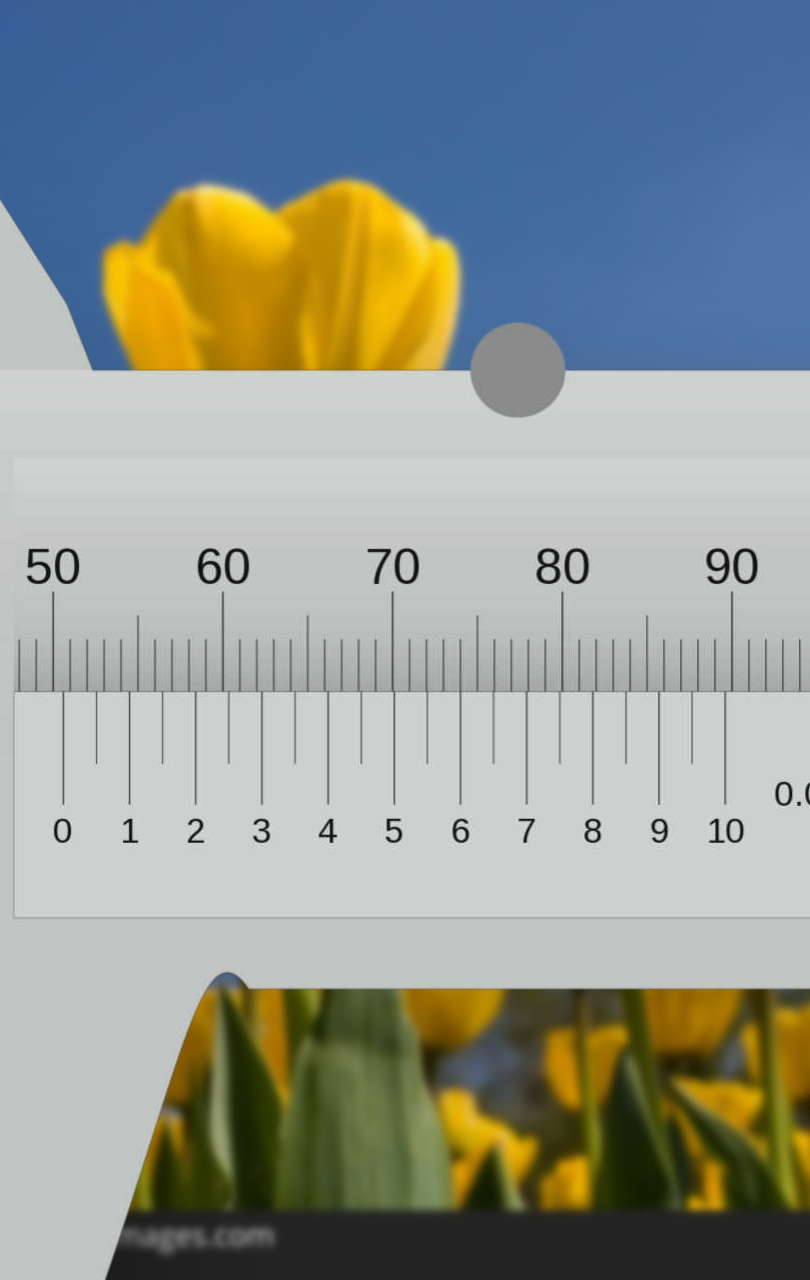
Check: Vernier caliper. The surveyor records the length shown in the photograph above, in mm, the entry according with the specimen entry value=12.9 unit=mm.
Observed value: value=50.6 unit=mm
